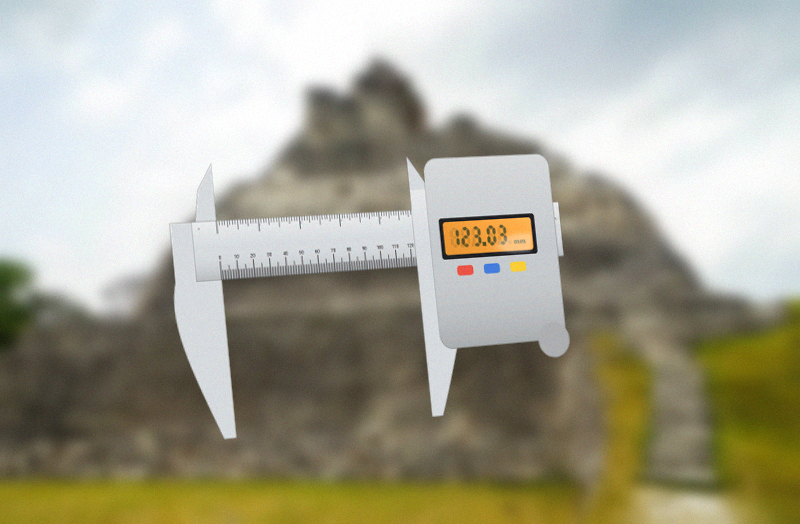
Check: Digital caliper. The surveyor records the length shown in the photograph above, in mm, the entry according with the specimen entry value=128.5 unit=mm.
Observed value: value=123.03 unit=mm
